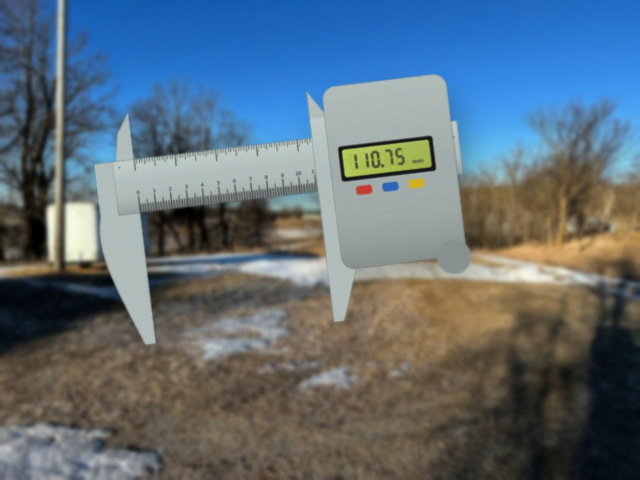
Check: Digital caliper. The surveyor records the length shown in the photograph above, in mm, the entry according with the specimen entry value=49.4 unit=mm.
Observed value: value=110.75 unit=mm
